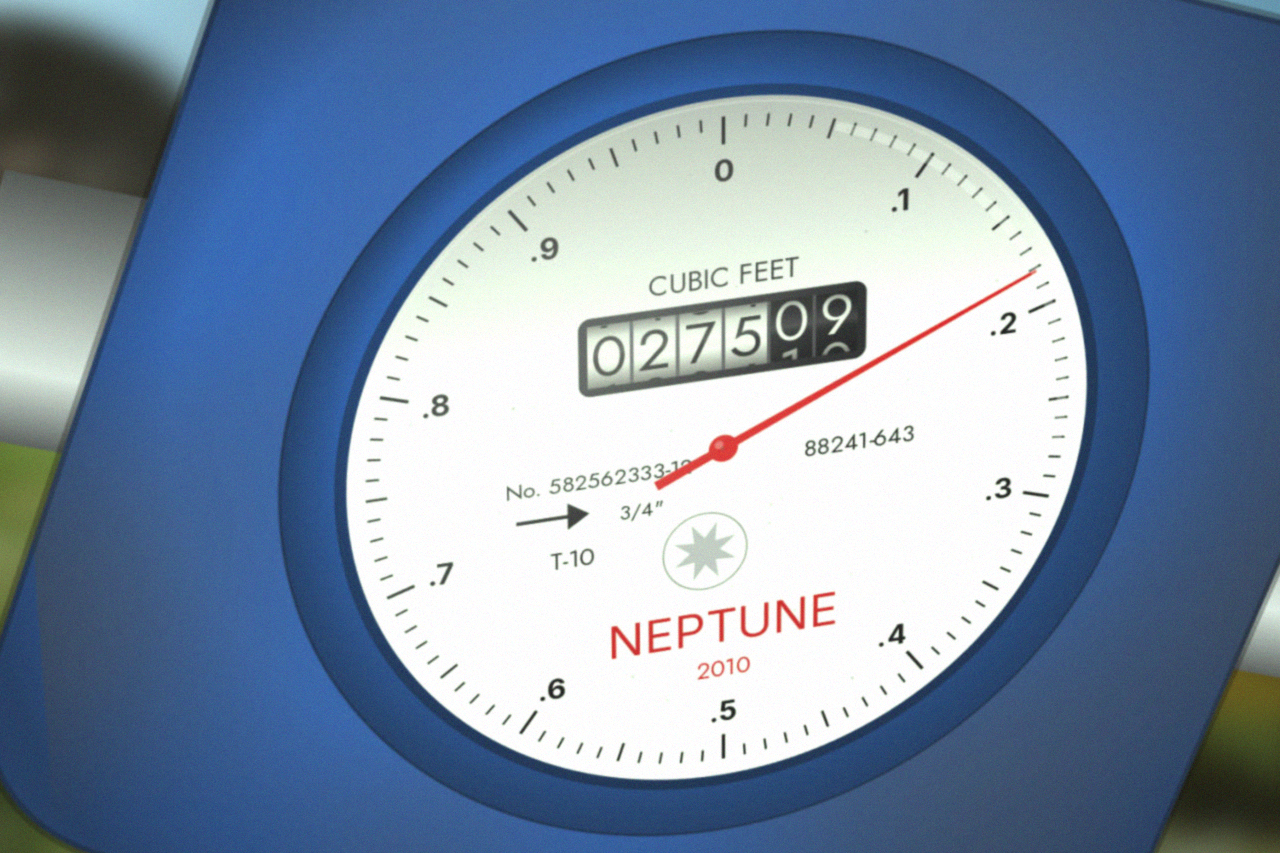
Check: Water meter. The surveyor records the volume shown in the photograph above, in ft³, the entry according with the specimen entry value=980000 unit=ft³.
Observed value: value=27509.18 unit=ft³
